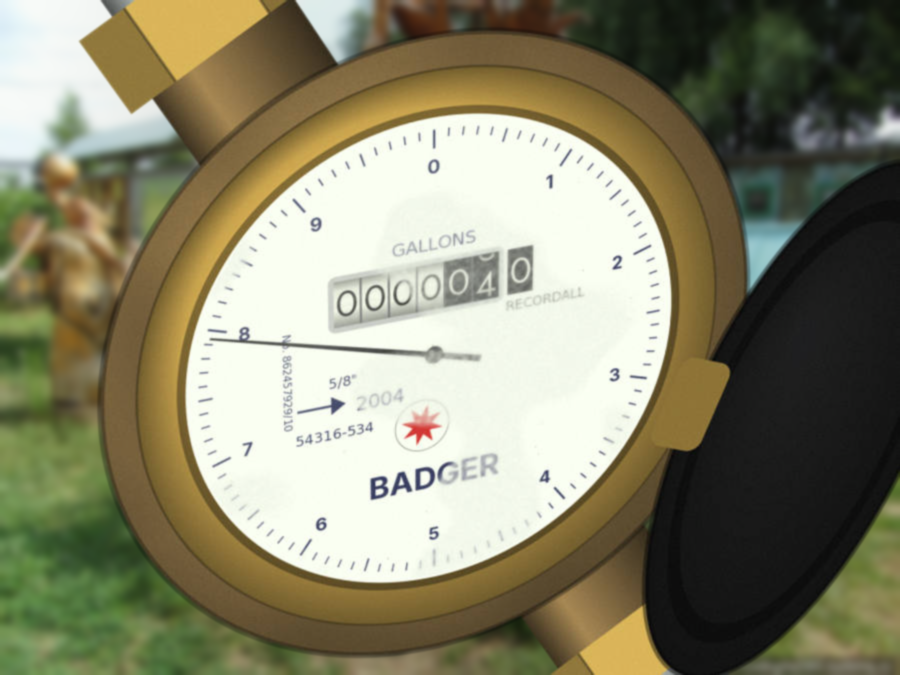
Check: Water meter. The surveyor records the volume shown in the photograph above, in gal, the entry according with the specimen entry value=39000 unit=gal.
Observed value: value=37.9 unit=gal
